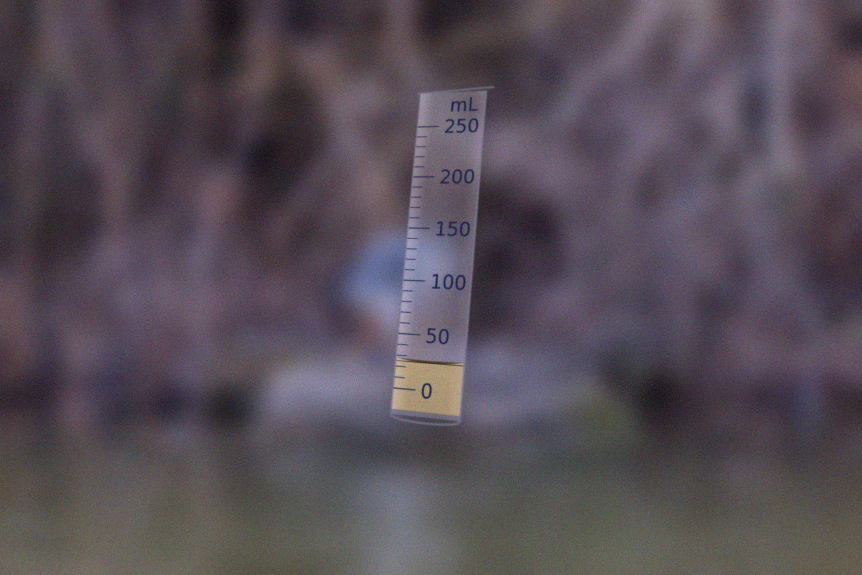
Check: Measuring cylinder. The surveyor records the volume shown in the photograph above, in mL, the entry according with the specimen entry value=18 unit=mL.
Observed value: value=25 unit=mL
